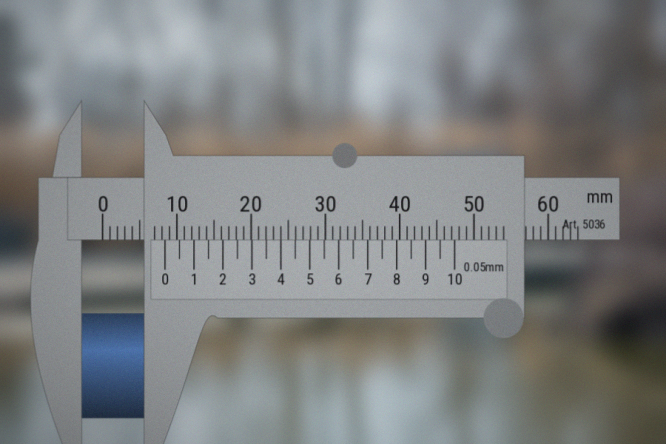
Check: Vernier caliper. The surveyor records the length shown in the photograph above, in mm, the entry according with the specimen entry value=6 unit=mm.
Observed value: value=8.4 unit=mm
